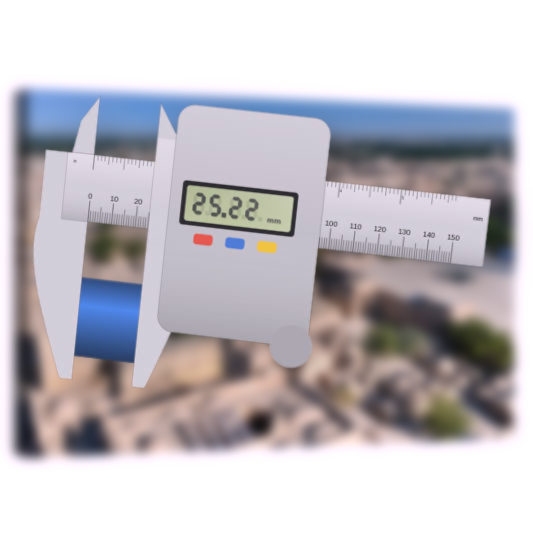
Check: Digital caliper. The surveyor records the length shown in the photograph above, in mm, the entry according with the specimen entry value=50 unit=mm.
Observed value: value=25.22 unit=mm
